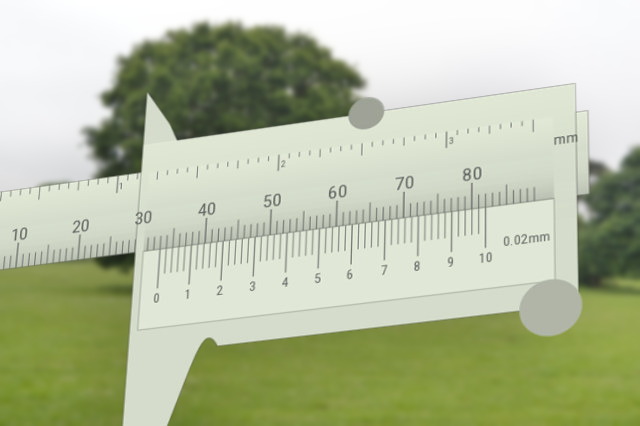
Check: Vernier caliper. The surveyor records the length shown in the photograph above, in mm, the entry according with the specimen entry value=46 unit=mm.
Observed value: value=33.0 unit=mm
